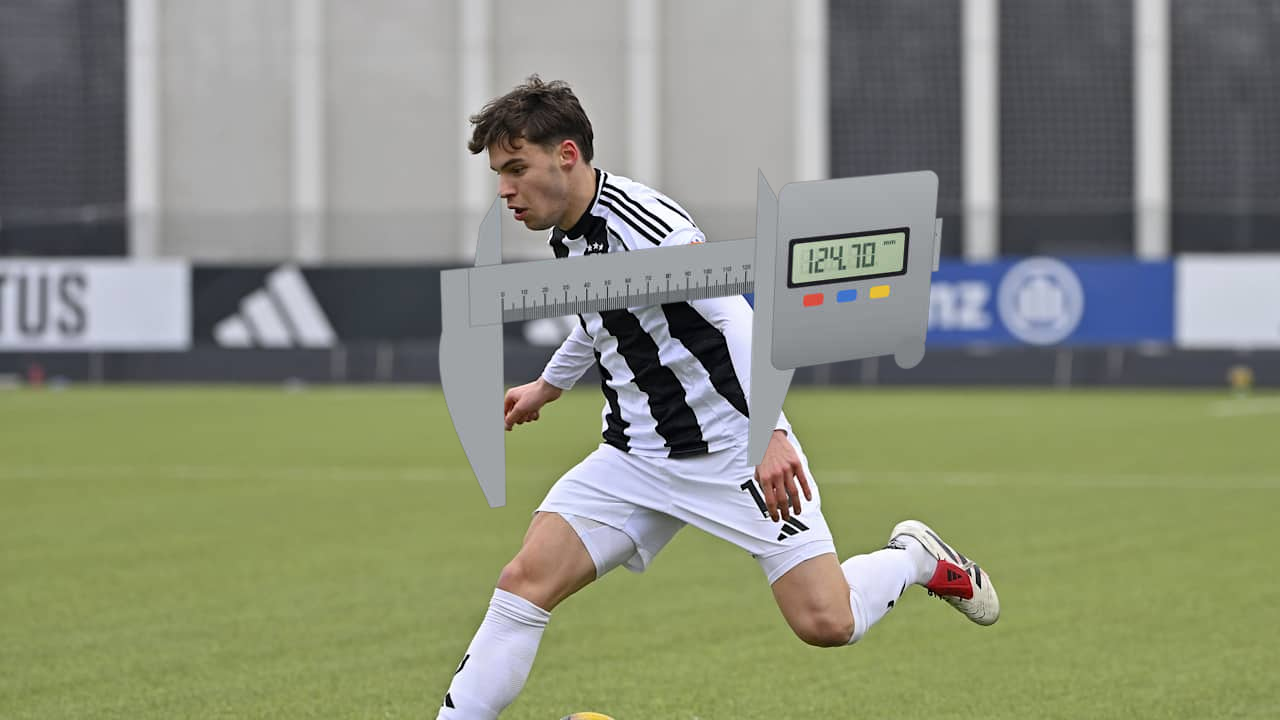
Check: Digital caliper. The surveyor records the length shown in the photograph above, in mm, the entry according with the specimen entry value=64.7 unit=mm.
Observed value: value=124.70 unit=mm
